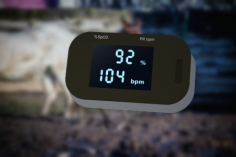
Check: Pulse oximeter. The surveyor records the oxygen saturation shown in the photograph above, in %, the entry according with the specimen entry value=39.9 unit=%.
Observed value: value=92 unit=%
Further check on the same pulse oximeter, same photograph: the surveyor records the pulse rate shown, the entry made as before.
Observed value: value=104 unit=bpm
